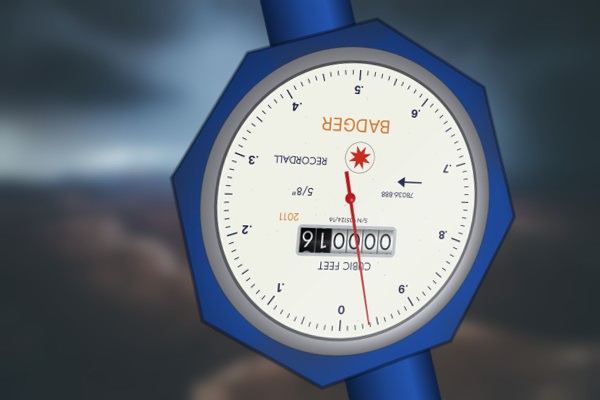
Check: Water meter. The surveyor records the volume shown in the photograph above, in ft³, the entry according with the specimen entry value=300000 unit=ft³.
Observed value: value=15.96 unit=ft³
